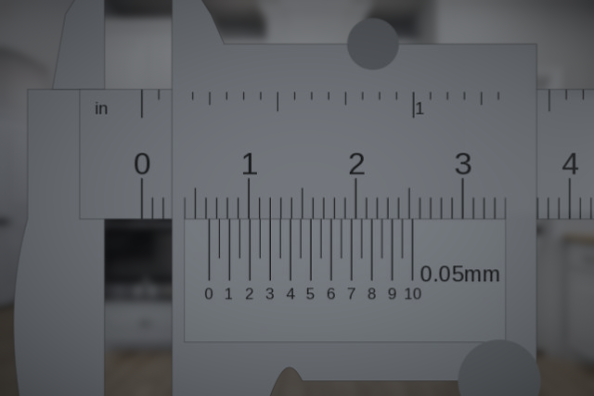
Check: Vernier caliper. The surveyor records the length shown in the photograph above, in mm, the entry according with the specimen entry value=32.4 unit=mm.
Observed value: value=6.3 unit=mm
